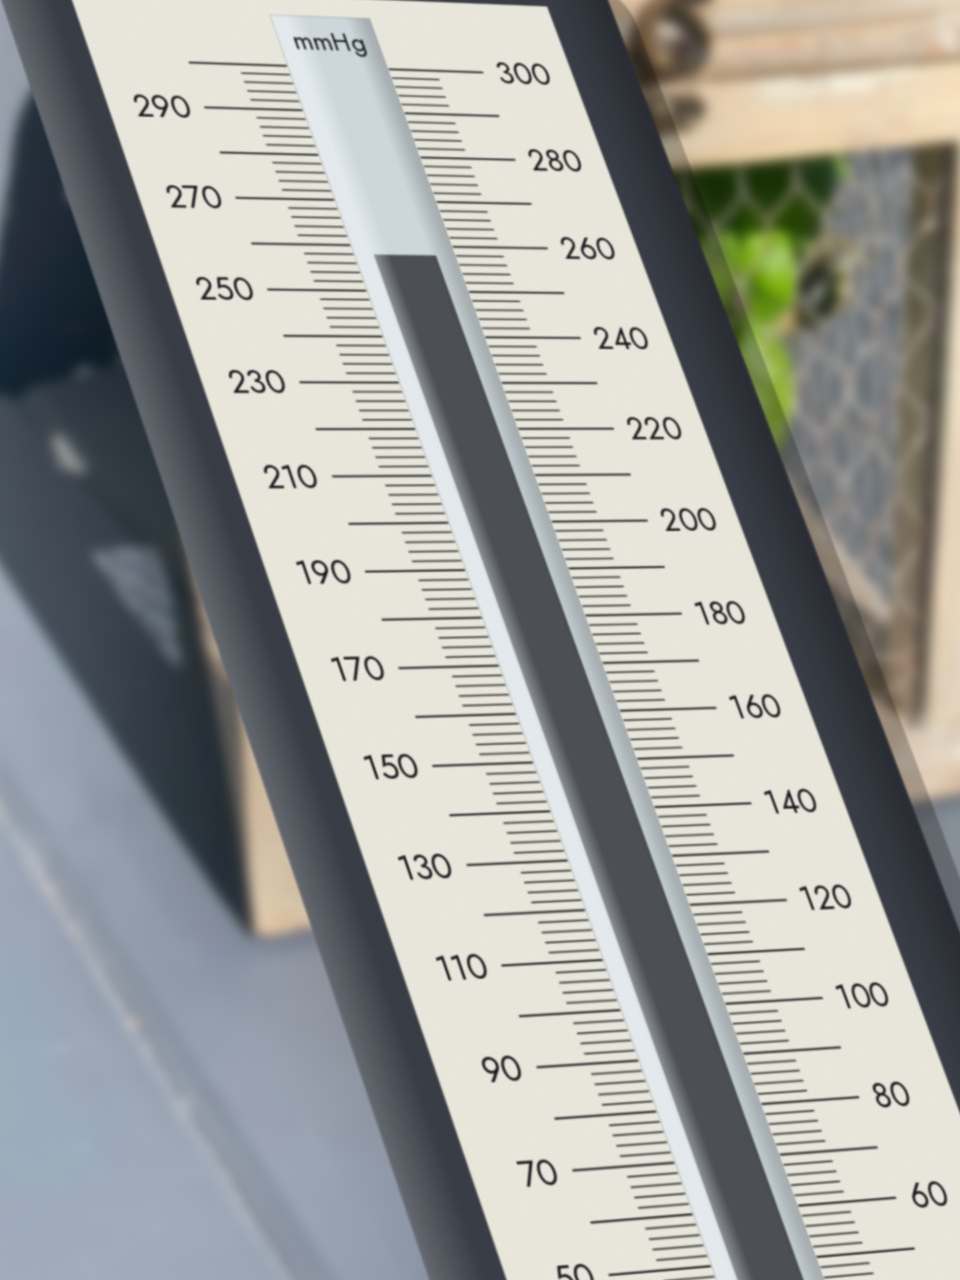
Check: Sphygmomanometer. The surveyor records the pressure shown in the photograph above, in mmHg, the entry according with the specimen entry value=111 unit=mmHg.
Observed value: value=258 unit=mmHg
